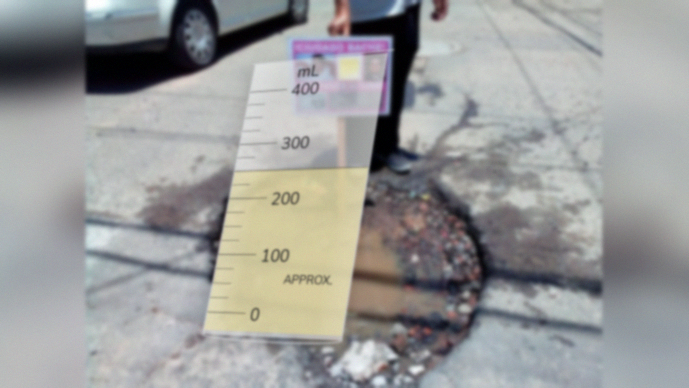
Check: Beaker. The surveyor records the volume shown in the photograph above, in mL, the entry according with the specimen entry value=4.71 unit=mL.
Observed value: value=250 unit=mL
